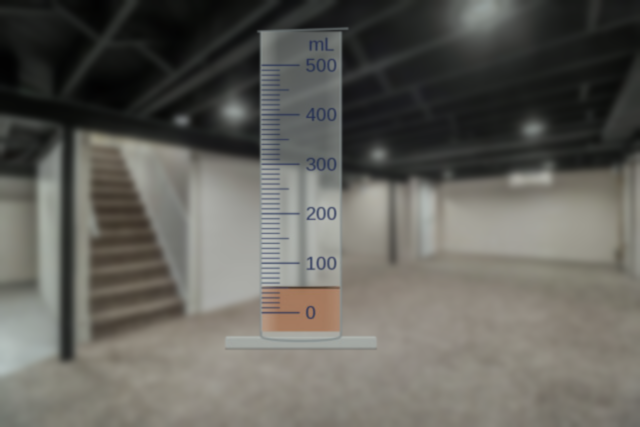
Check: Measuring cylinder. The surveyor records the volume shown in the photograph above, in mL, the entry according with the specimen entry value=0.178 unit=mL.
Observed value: value=50 unit=mL
